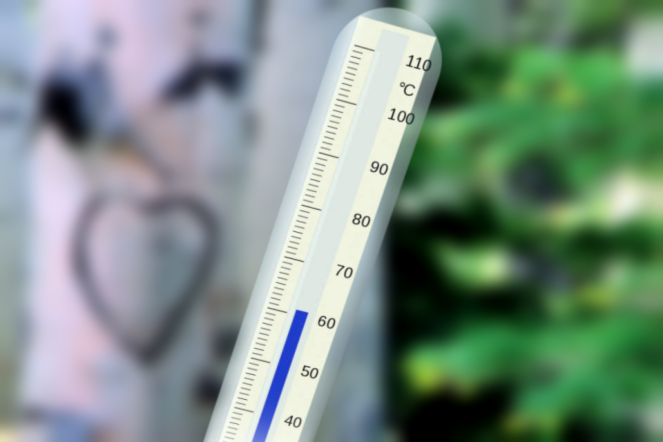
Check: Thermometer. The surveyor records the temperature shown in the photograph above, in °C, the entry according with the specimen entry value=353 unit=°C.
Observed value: value=61 unit=°C
